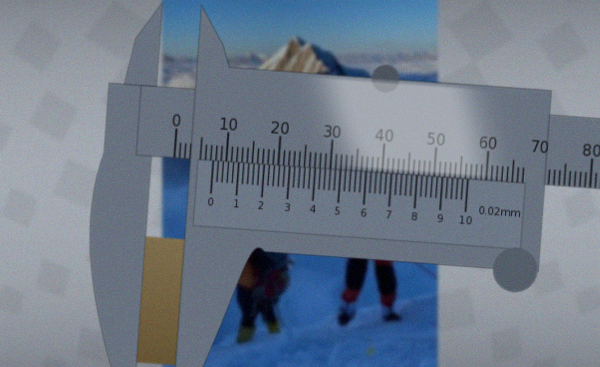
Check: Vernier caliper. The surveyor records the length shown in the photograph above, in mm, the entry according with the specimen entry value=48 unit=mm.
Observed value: value=7.5 unit=mm
